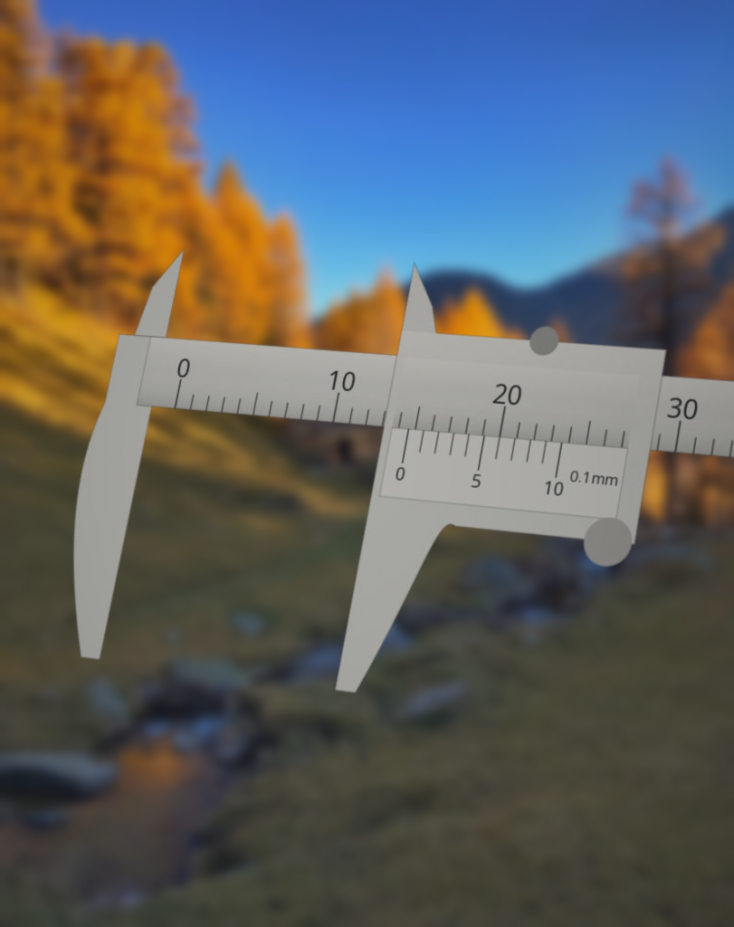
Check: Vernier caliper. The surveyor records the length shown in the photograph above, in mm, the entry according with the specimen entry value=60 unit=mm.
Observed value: value=14.6 unit=mm
